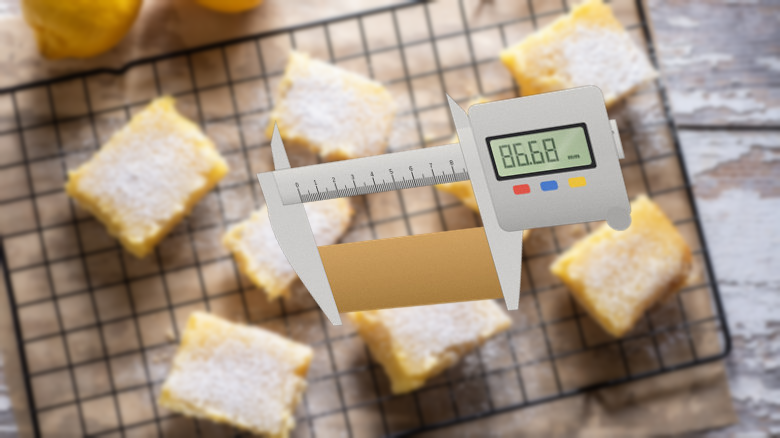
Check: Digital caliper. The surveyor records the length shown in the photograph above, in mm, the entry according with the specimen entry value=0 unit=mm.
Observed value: value=86.68 unit=mm
